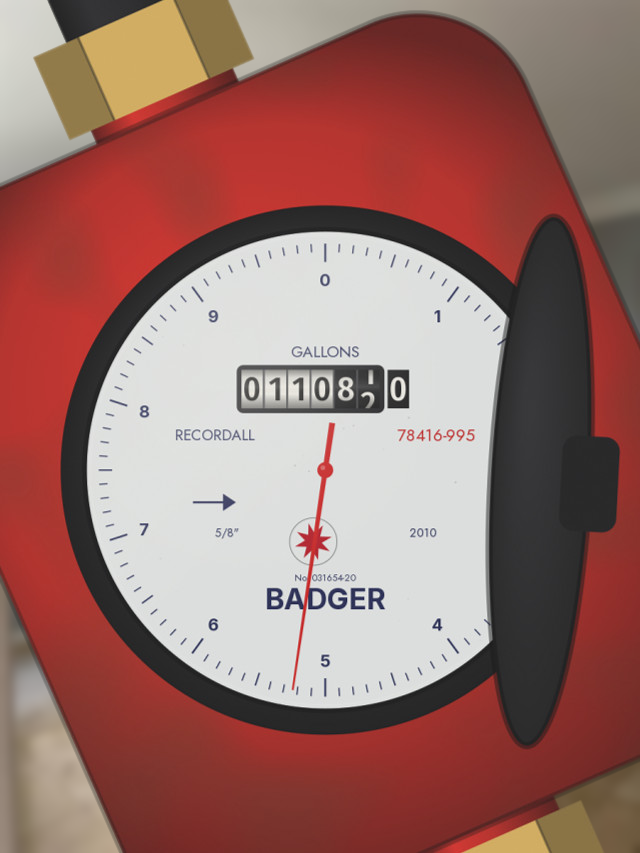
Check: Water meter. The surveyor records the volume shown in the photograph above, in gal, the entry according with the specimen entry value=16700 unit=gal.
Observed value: value=110815.2 unit=gal
